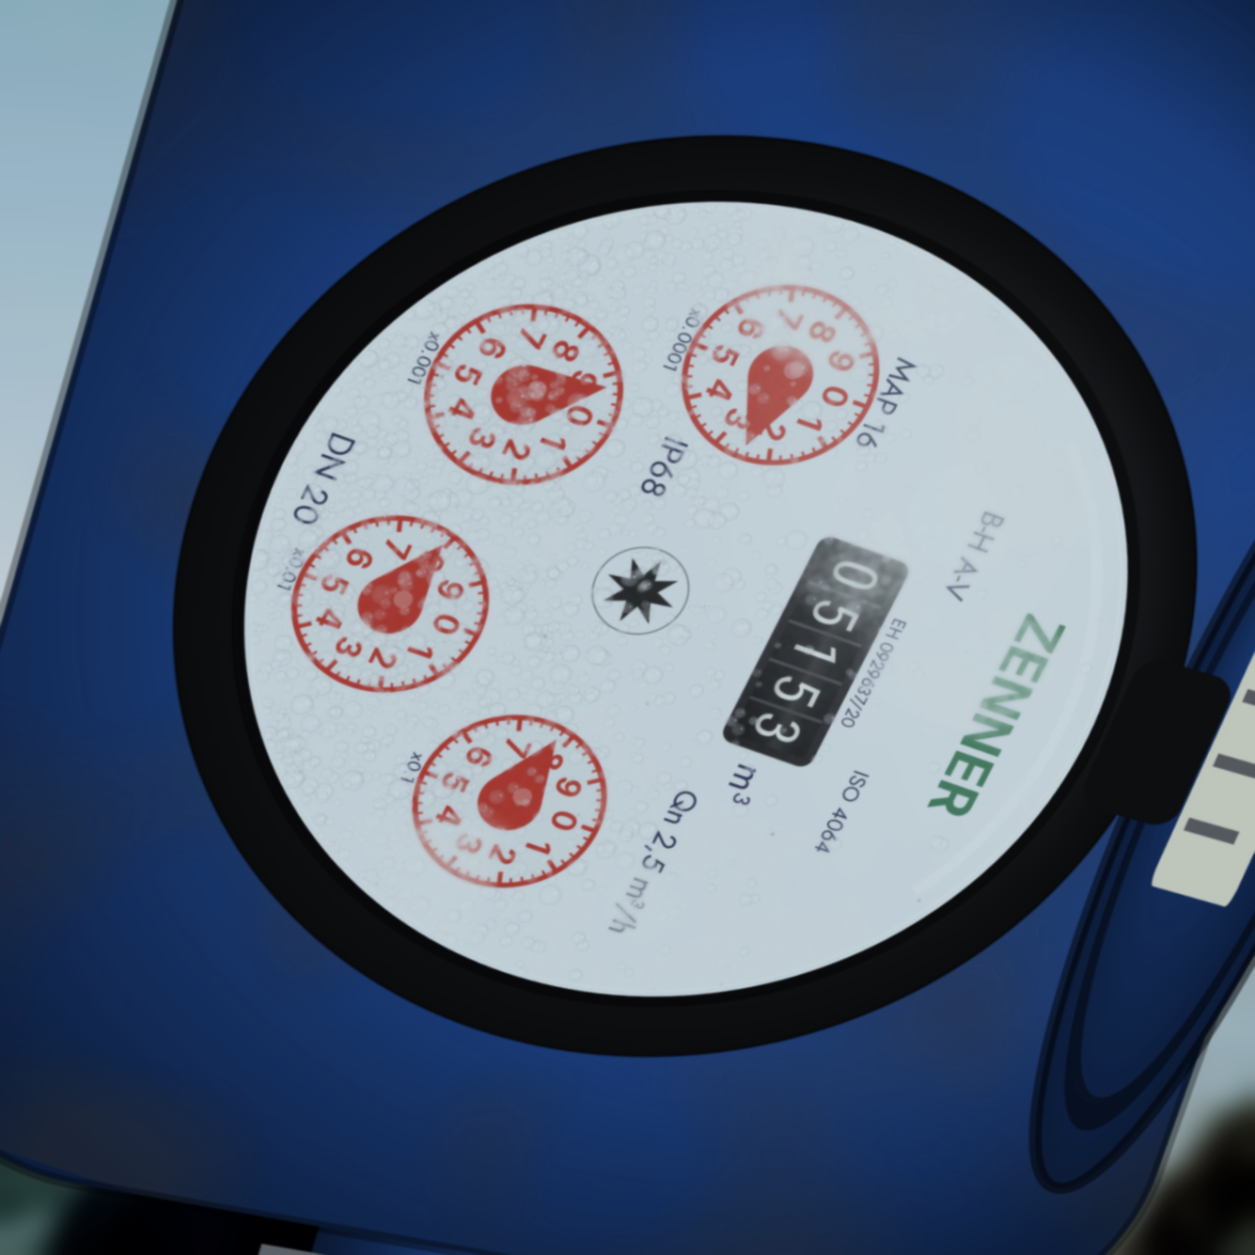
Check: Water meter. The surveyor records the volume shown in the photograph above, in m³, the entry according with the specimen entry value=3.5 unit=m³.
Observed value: value=5153.7792 unit=m³
